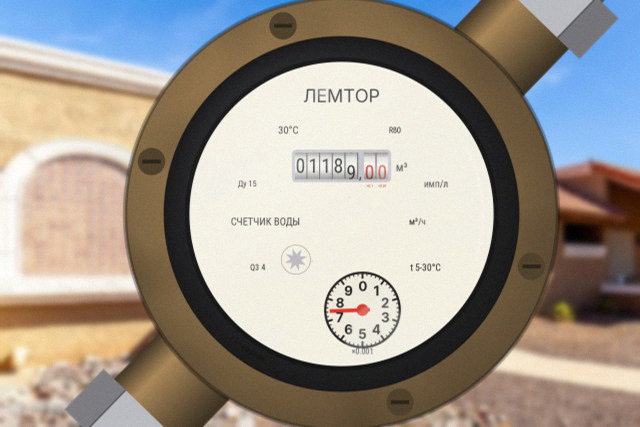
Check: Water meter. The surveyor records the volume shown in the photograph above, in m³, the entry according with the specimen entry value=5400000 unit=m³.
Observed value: value=1188.997 unit=m³
